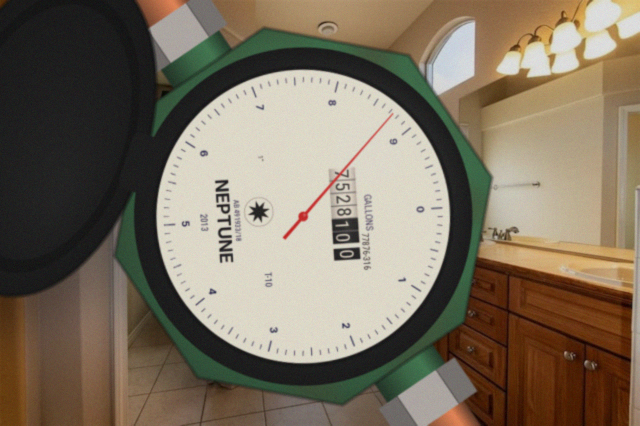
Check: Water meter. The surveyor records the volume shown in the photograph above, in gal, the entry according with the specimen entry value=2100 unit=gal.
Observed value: value=7528098.7 unit=gal
